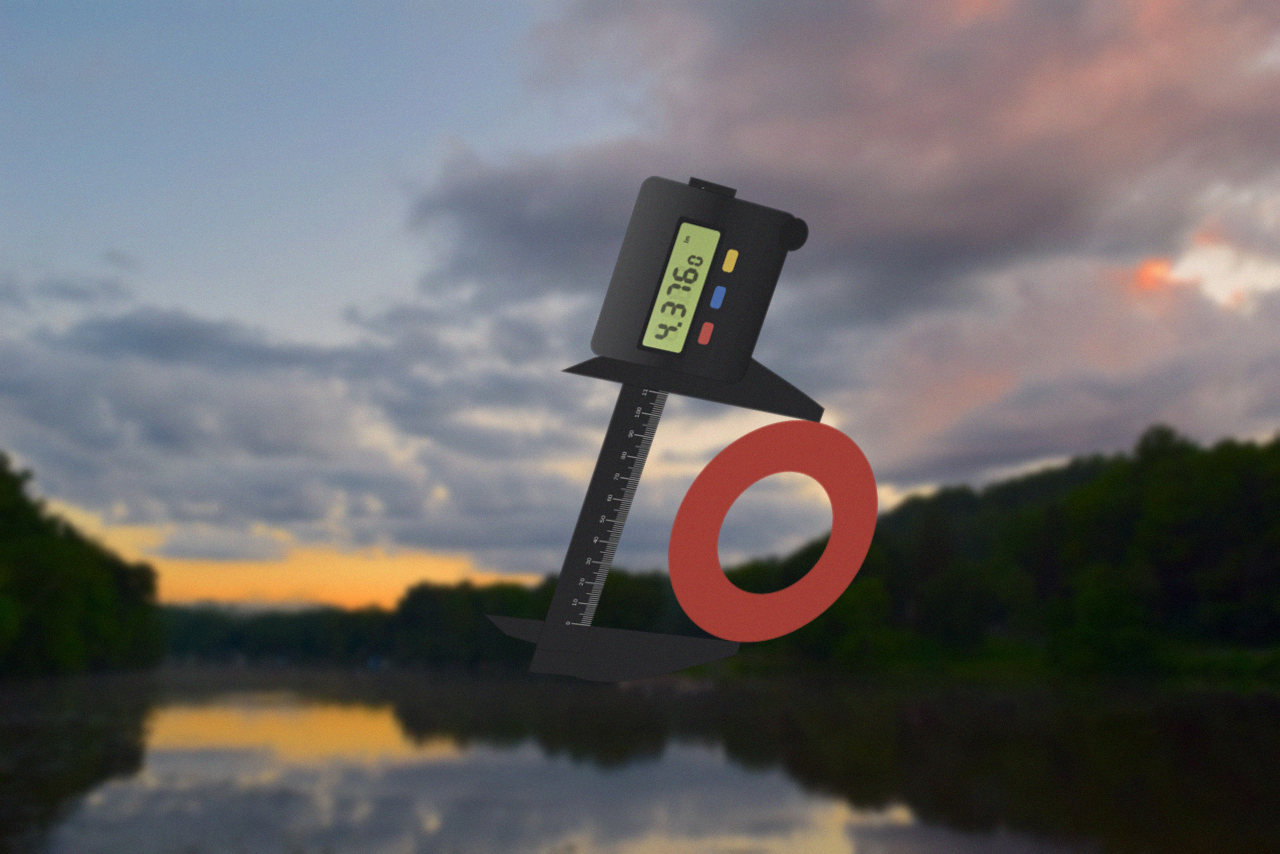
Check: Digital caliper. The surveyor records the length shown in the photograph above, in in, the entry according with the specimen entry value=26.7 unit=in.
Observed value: value=4.3760 unit=in
